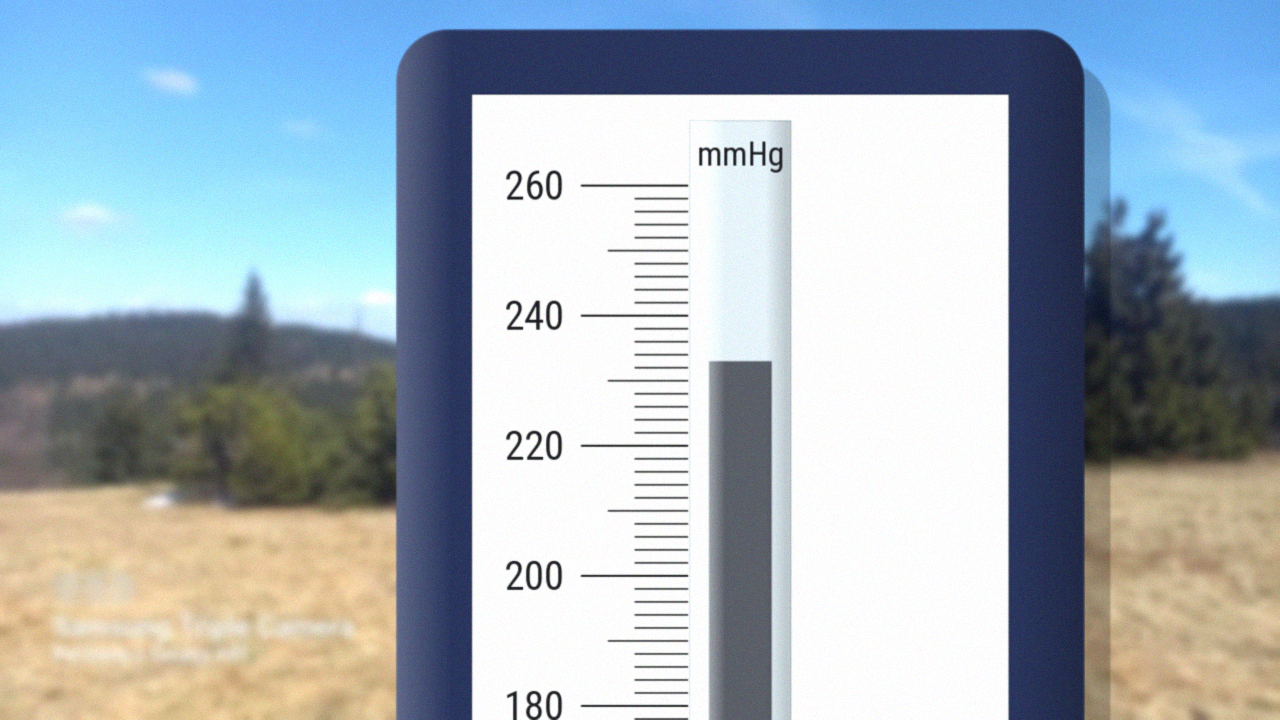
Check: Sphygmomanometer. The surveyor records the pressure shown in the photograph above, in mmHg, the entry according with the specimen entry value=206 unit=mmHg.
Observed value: value=233 unit=mmHg
